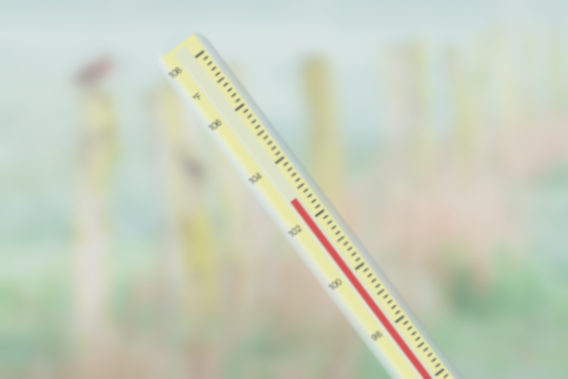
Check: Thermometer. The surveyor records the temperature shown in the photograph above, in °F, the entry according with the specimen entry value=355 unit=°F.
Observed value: value=102.8 unit=°F
